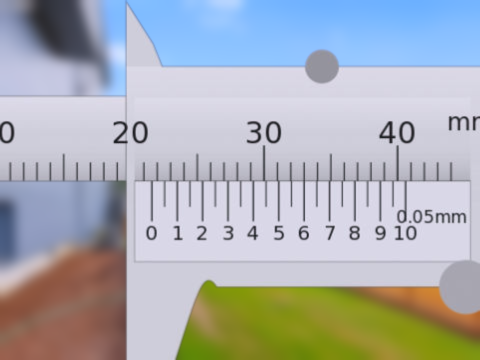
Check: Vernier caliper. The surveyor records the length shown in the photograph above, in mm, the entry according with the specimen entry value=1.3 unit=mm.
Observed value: value=21.6 unit=mm
